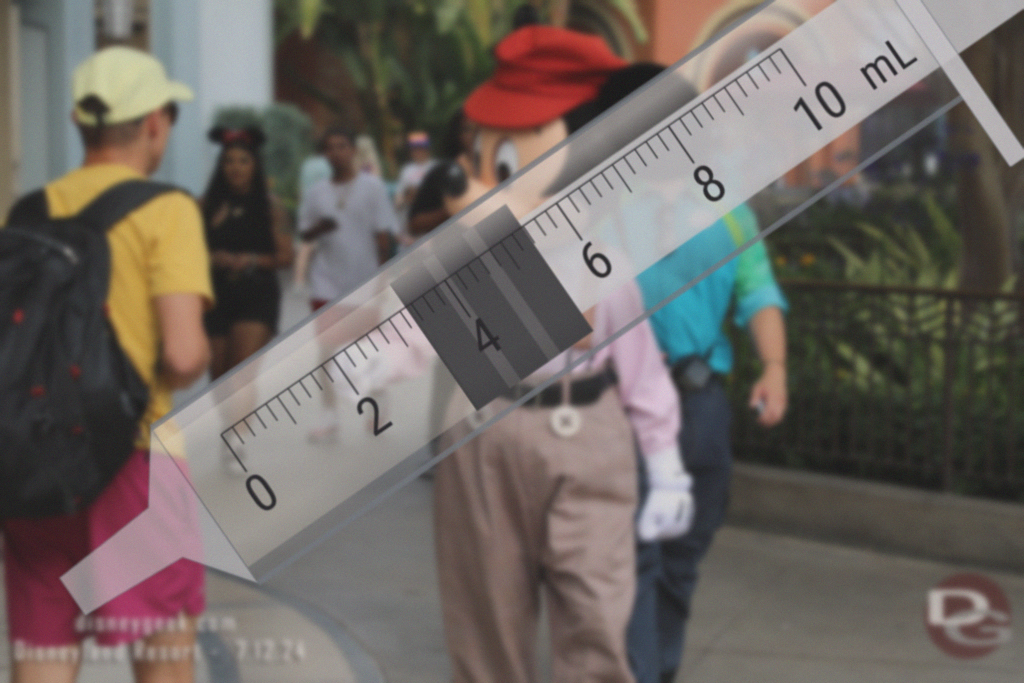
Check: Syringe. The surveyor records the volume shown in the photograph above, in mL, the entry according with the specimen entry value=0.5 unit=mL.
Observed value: value=3.3 unit=mL
